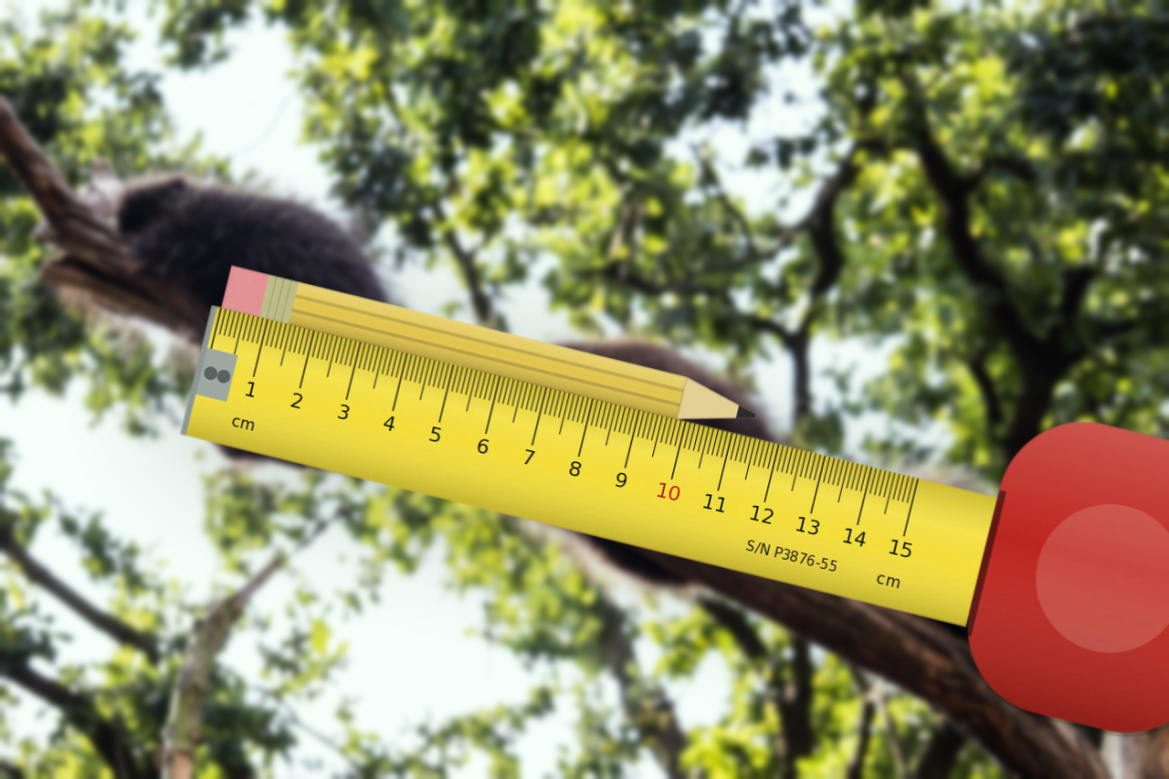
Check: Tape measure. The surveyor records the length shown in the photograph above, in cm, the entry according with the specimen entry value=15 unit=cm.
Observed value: value=11.4 unit=cm
